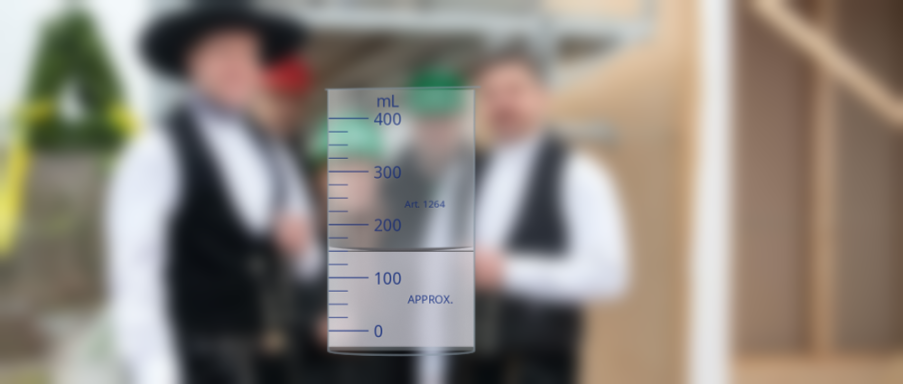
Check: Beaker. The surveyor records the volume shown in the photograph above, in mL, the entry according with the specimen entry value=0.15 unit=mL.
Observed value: value=150 unit=mL
